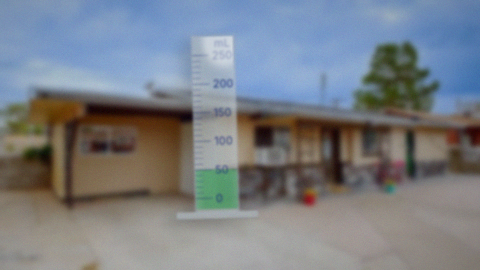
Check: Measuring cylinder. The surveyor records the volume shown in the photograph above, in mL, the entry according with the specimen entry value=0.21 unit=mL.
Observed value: value=50 unit=mL
